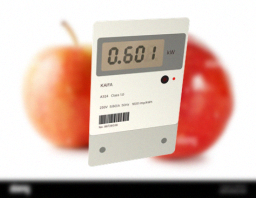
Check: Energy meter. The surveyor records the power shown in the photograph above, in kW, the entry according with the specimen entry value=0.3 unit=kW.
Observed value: value=0.601 unit=kW
